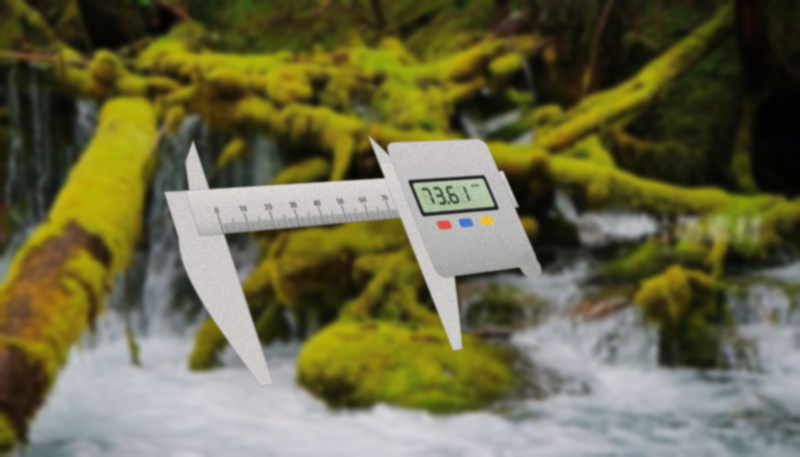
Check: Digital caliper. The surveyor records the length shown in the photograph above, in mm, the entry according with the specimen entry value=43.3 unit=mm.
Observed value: value=73.61 unit=mm
